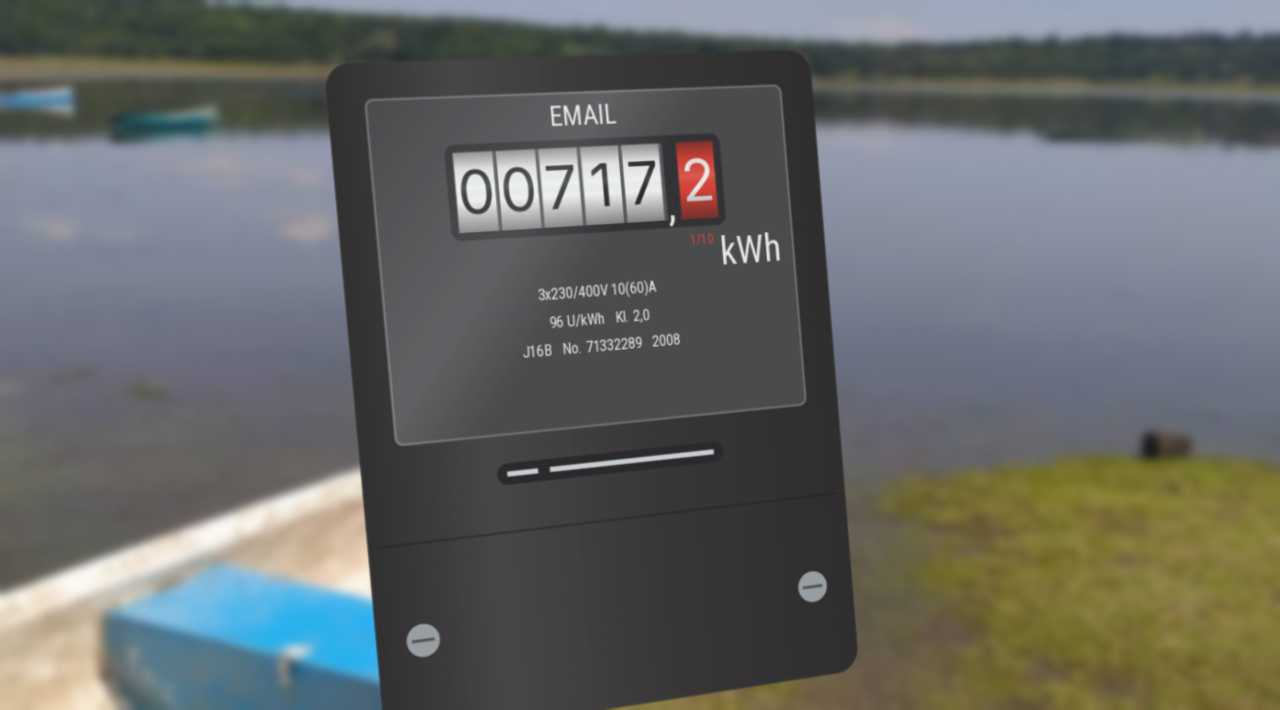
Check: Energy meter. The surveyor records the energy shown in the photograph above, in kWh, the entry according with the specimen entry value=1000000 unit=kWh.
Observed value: value=717.2 unit=kWh
